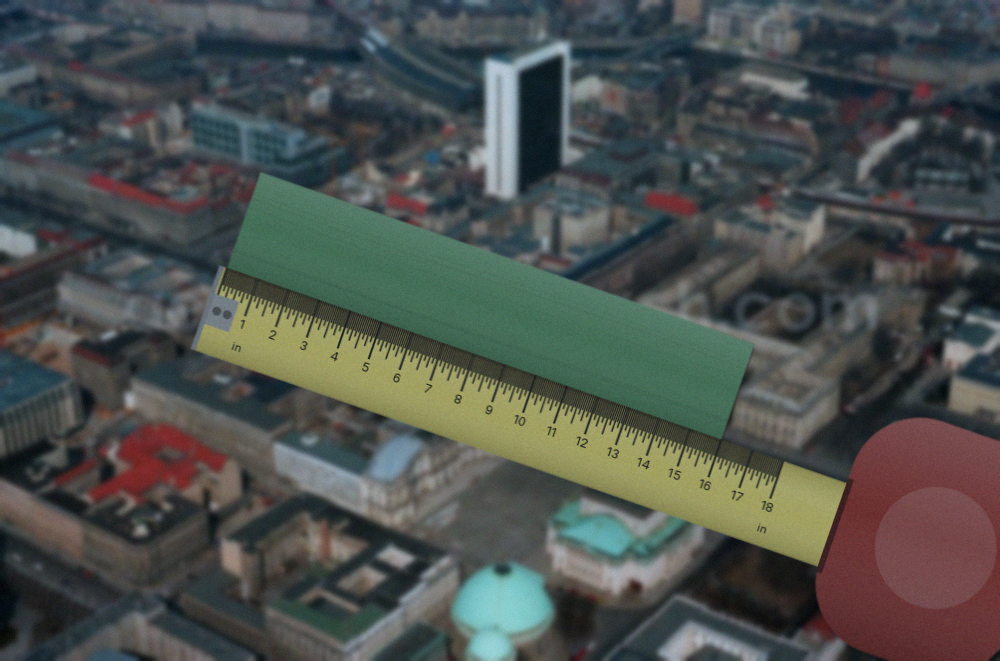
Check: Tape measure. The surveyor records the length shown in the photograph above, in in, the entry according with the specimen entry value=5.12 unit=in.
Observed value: value=16 unit=in
